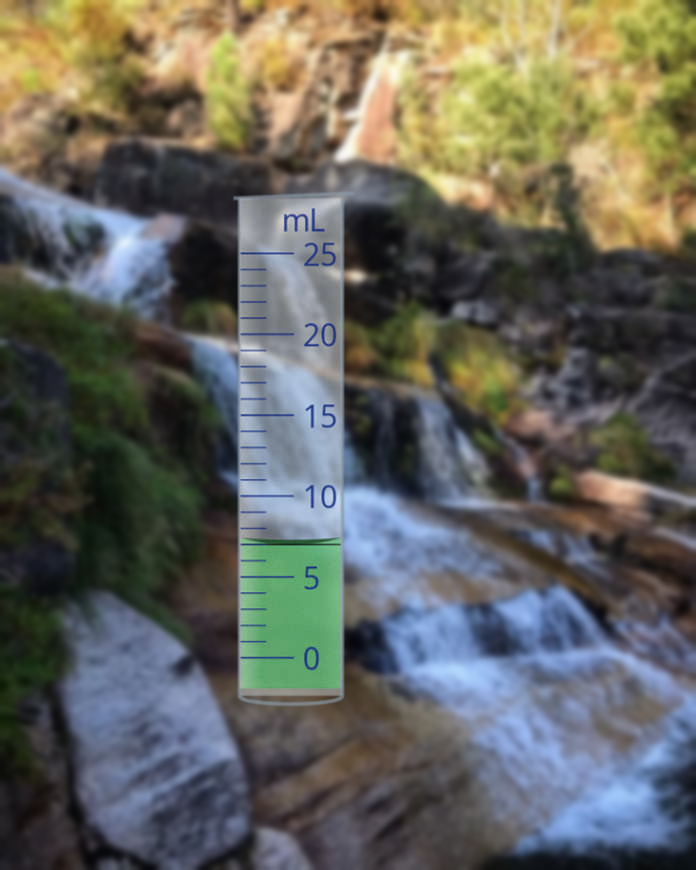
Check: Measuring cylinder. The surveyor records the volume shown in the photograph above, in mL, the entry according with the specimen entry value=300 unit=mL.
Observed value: value=7 unit=mL
